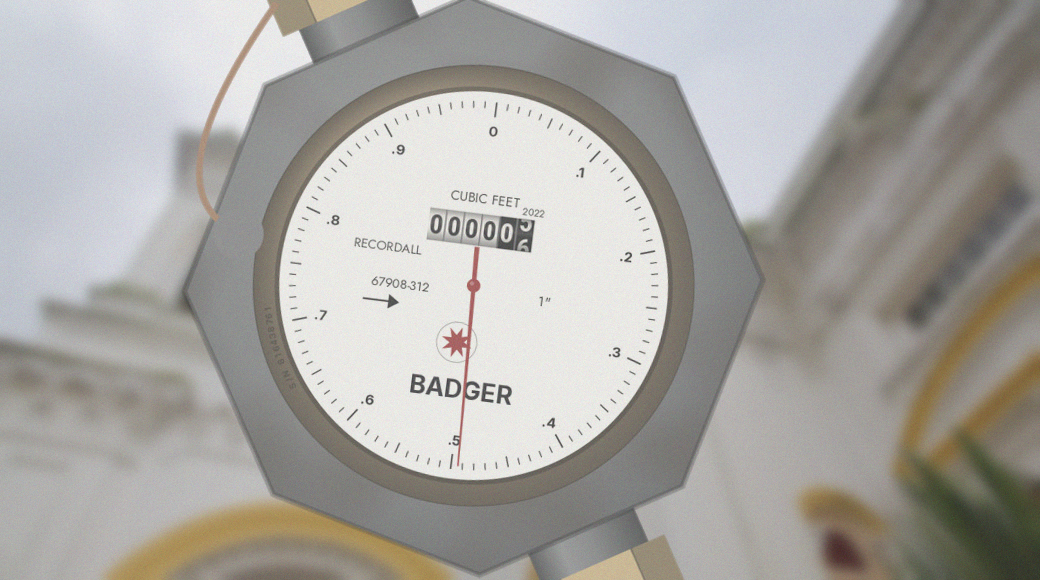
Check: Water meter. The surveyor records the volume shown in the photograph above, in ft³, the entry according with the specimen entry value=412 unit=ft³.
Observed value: value=5.49 unit=ft³
